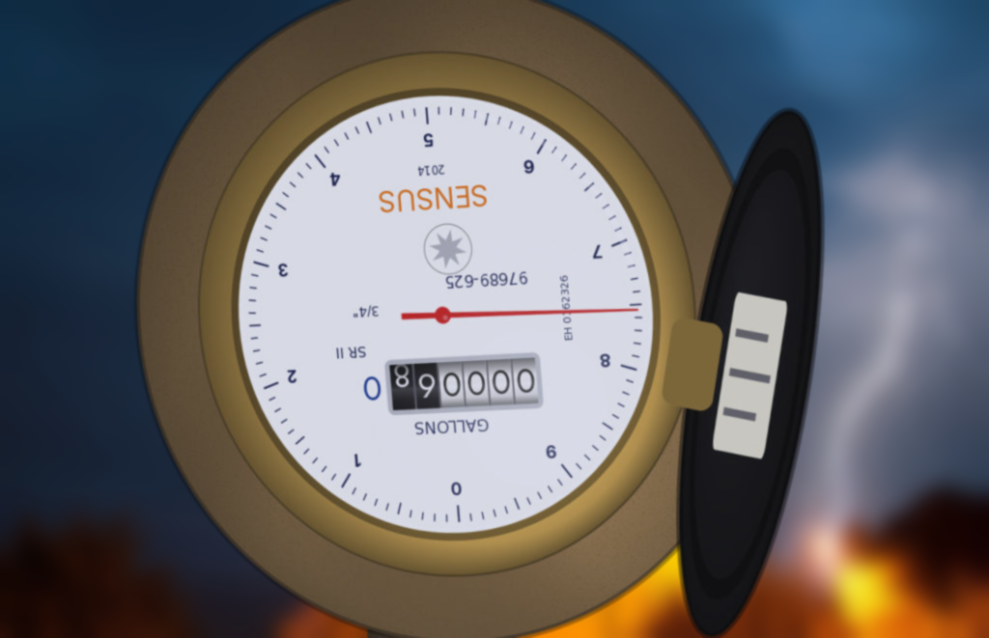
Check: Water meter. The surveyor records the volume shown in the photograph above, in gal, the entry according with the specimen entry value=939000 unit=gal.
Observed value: value=677.5 unit=gal
